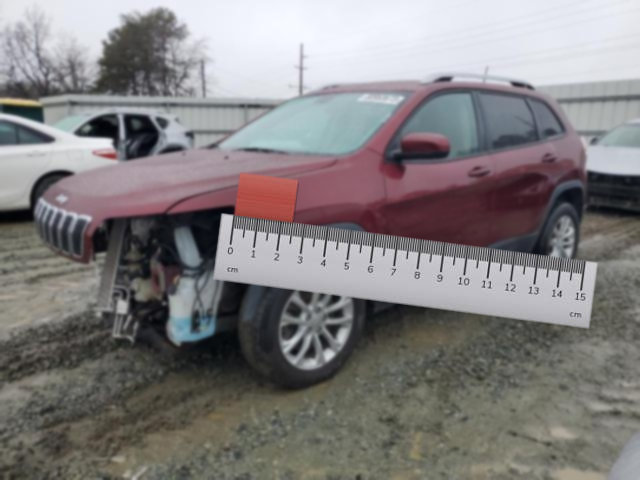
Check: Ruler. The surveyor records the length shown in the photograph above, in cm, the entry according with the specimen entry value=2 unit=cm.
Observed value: value=2.5 unit=cm
